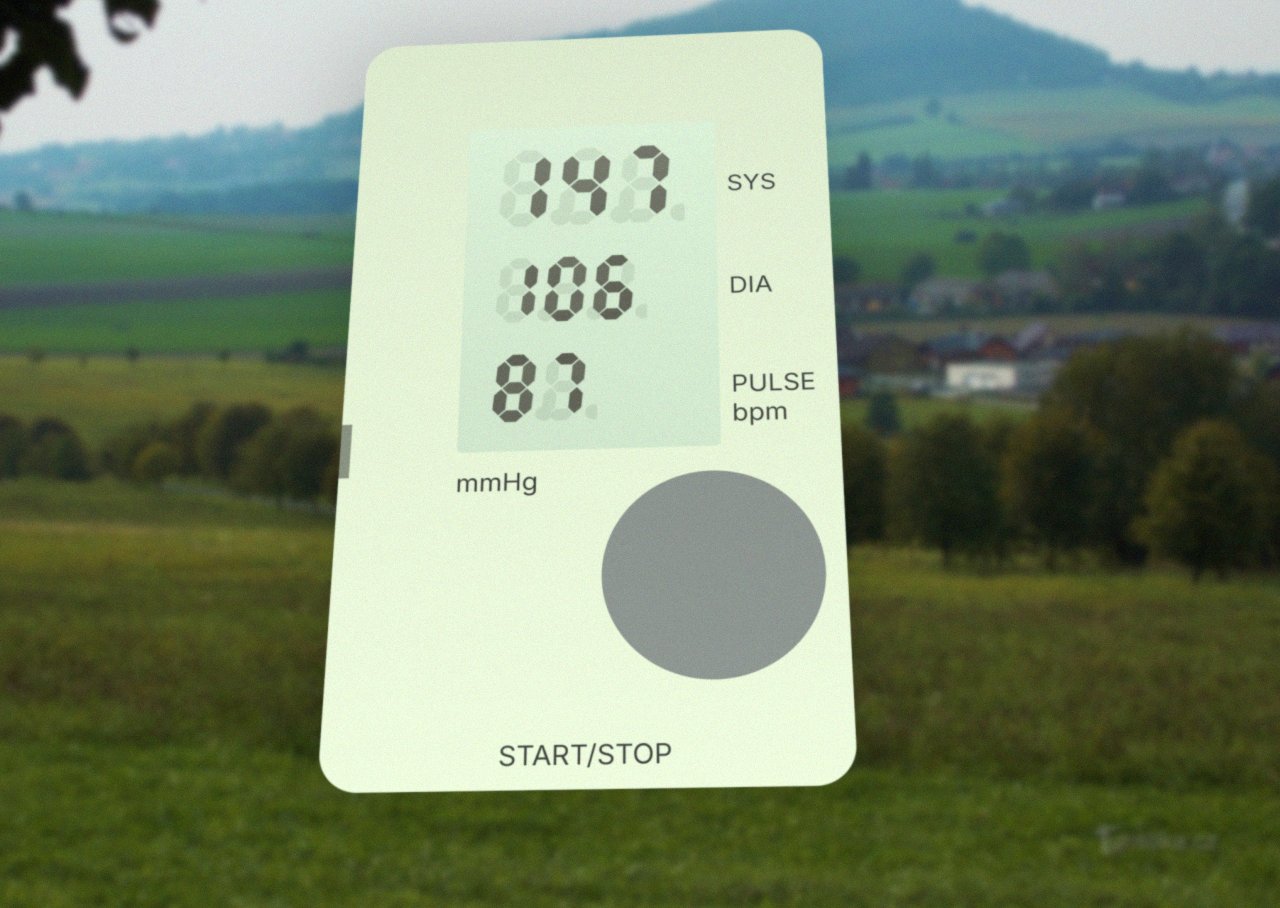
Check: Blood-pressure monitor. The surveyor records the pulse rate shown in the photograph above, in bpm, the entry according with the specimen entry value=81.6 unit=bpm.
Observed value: value=87 unit=bpm
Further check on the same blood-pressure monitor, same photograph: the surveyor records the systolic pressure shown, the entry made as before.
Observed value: value=147 unit=mmHg
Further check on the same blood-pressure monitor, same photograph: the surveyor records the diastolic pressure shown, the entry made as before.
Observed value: value=106 unit=mmHg
